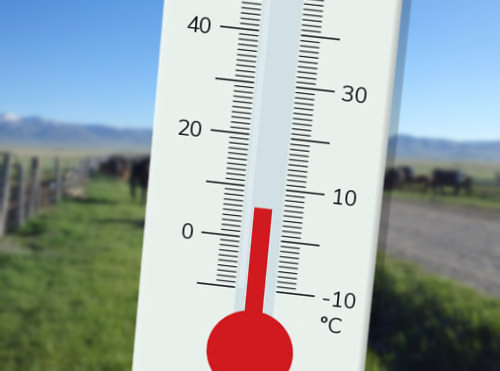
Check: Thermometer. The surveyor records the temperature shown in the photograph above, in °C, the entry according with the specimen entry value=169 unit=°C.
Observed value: value=6 unit=°C
